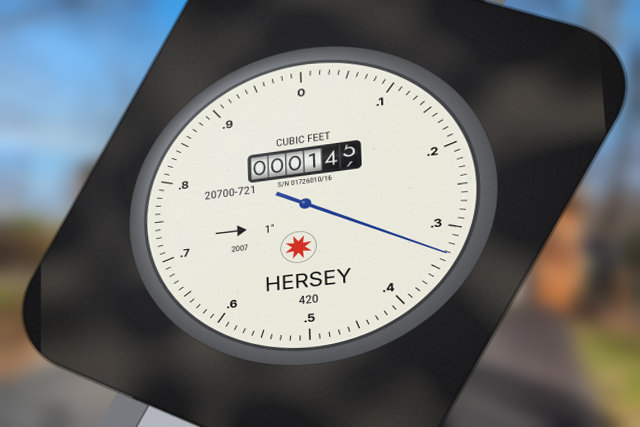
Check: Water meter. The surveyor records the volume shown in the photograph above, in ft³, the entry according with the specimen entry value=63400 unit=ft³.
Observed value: value=145.33 unit=ft³
